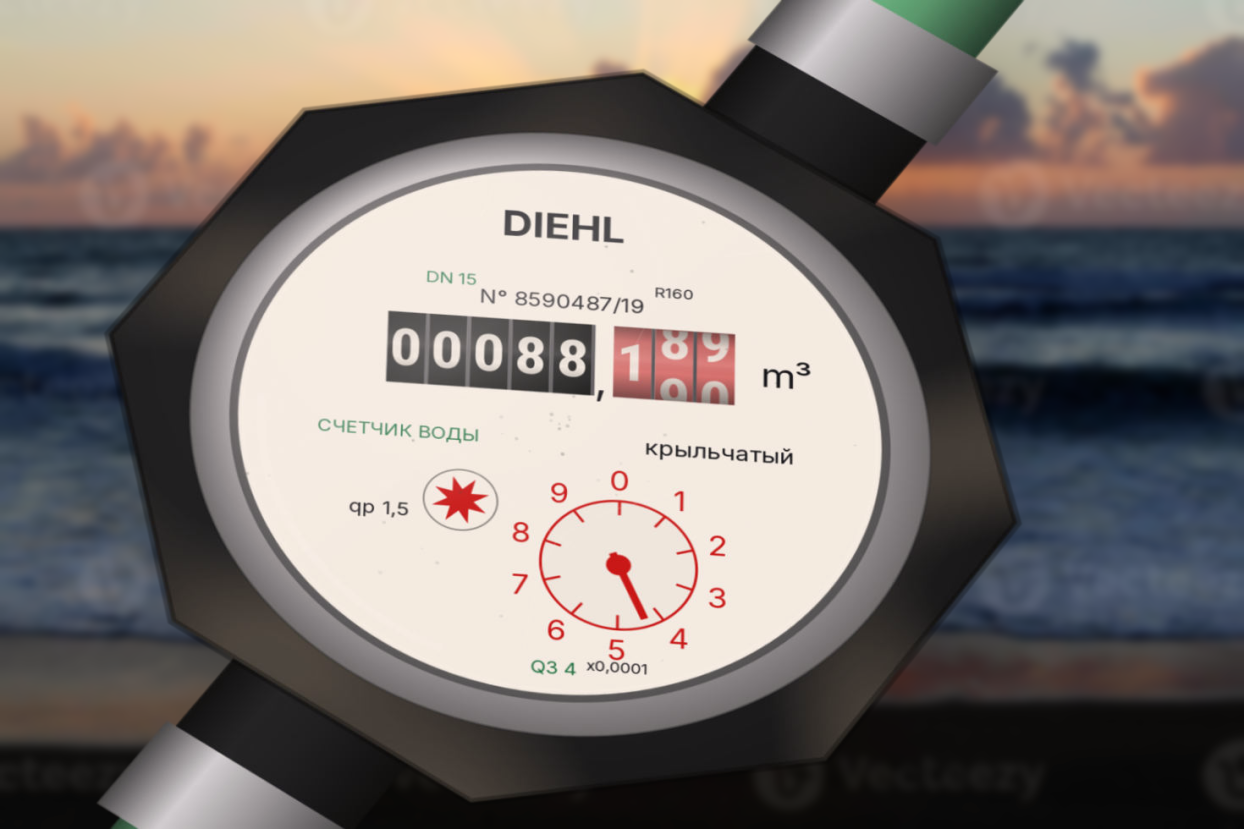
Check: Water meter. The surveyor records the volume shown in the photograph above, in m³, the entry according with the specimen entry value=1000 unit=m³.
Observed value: value=88.1894 unit=m³
